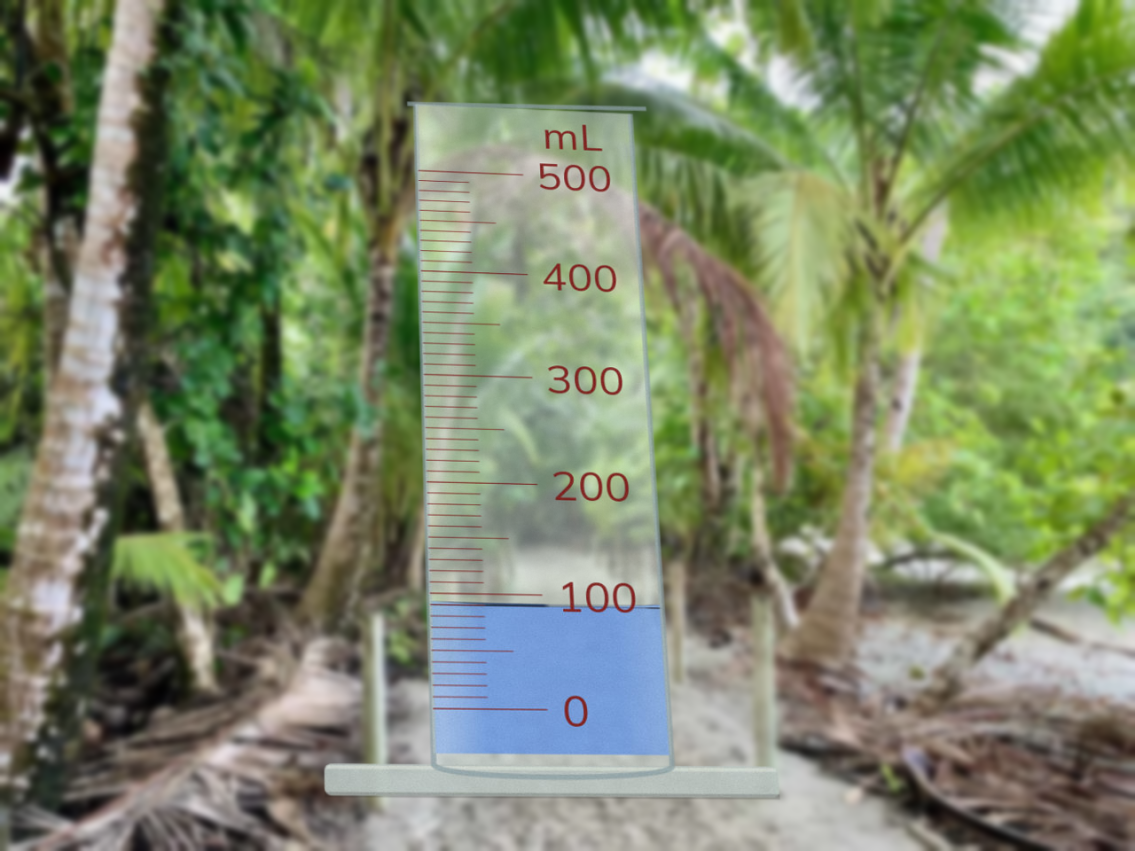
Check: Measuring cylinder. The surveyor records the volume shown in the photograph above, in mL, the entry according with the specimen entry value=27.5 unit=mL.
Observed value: value=90 unit=mL
